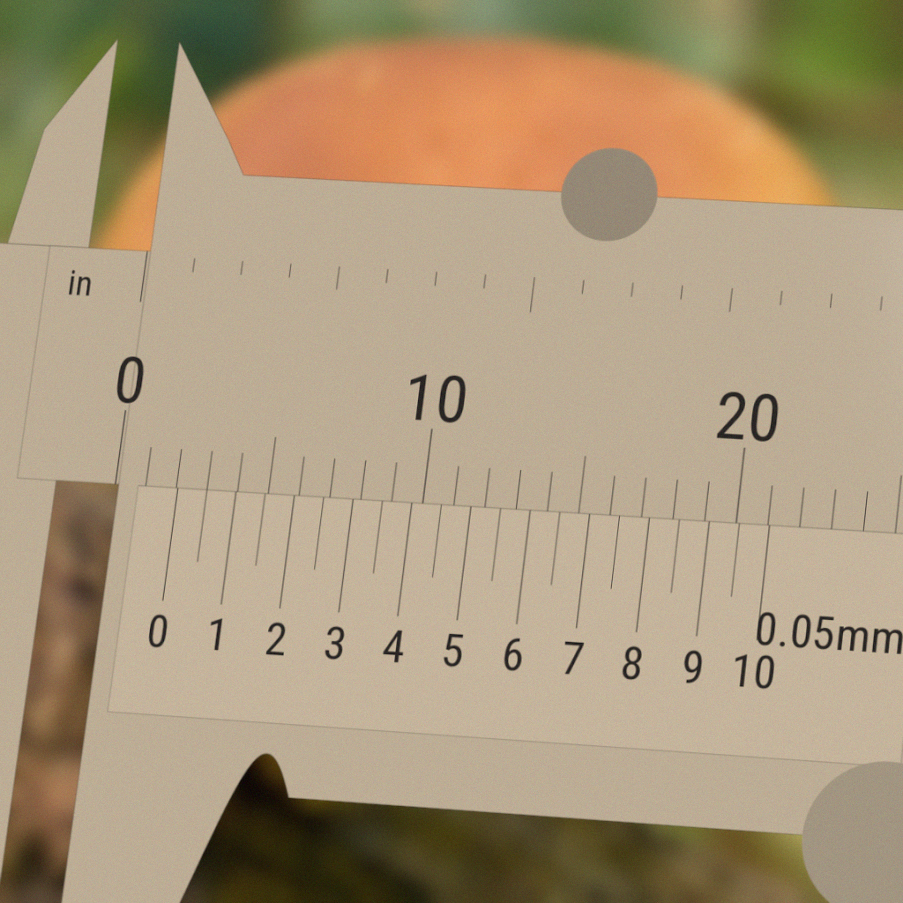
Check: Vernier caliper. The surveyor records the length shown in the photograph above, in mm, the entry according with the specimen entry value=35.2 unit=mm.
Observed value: value=2.05 unit=mm
